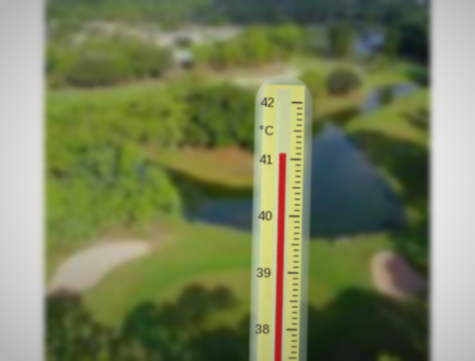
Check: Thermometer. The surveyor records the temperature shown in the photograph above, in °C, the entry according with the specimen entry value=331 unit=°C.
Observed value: value=41.1 unit=°C
